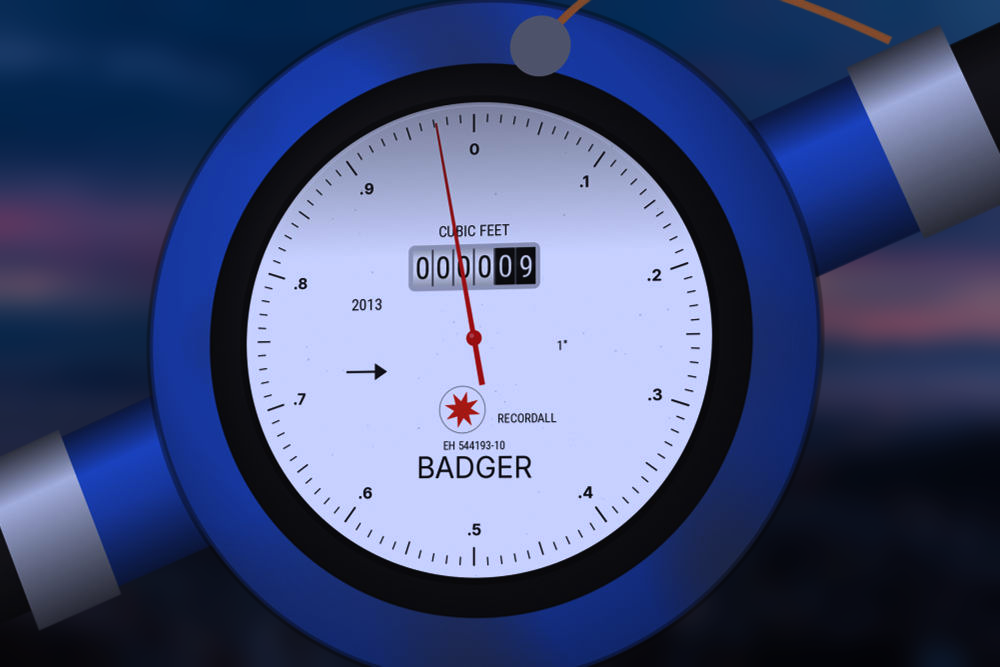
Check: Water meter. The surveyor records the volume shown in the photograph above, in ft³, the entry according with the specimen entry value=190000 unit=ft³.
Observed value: value=8.97 unit=ft³
